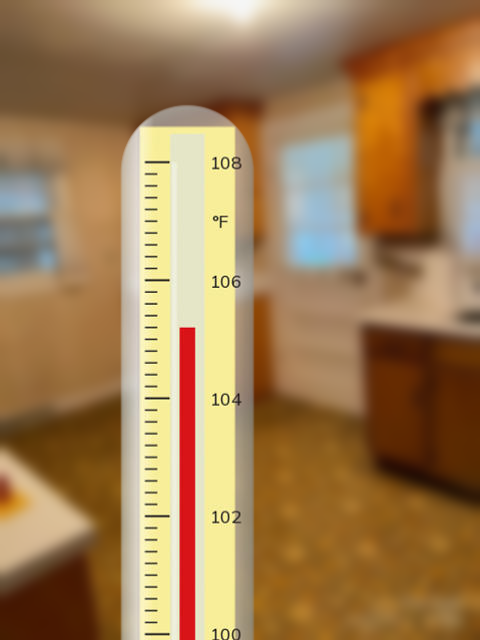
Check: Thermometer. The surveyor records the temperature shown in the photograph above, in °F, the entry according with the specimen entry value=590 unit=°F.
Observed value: value=105.2 unit=°F
